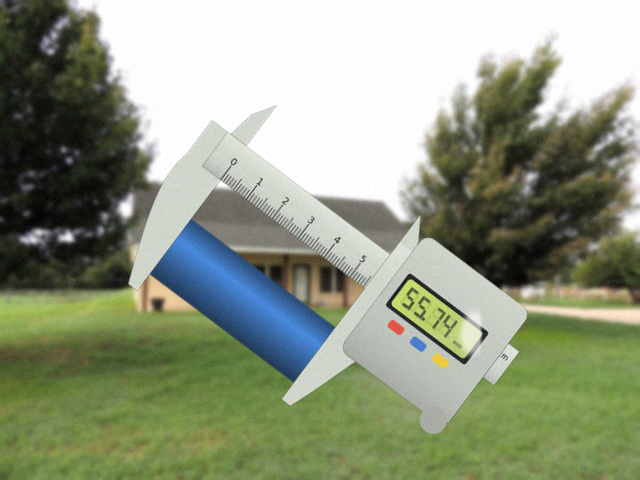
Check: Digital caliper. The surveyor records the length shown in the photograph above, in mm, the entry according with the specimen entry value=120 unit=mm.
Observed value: value=55.74 unit=mm
